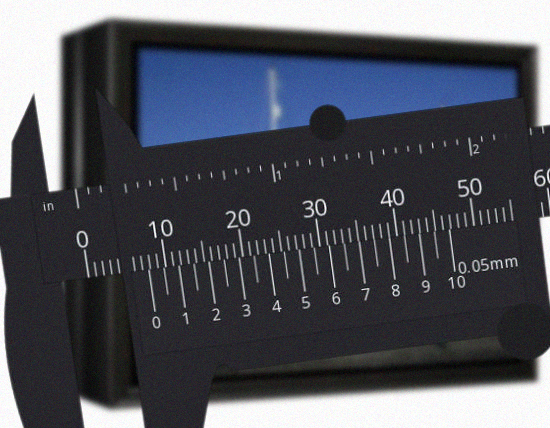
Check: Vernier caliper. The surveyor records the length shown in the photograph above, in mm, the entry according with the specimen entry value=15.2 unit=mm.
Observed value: value=7.8 unit=mm
